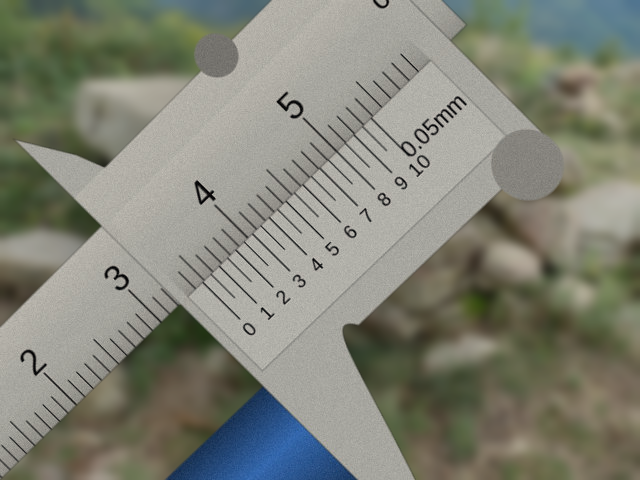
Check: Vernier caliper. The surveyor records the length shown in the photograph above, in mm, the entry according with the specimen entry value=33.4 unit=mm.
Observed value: value=34.8 unit=mm
